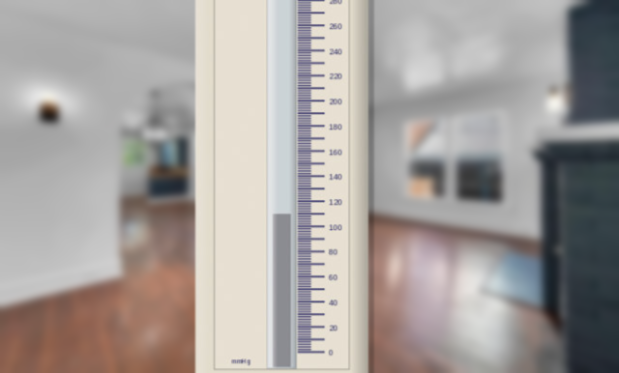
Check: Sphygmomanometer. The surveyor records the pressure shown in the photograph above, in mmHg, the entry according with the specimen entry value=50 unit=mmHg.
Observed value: value=110 unit=mmHg
